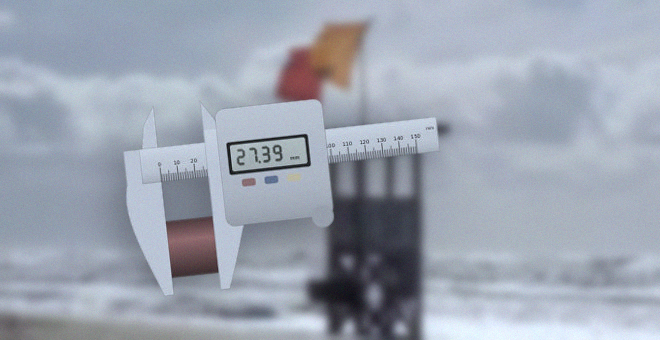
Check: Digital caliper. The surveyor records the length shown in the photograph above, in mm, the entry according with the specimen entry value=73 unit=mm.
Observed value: value=27.39 unit=mm
